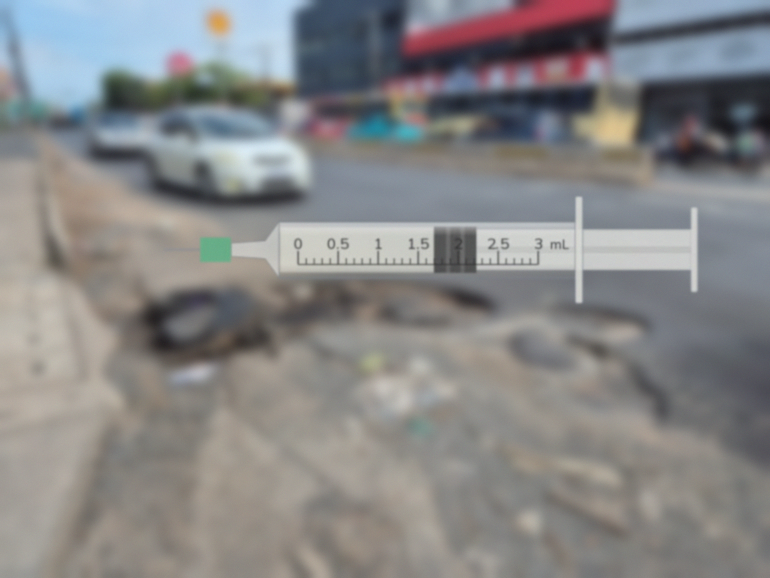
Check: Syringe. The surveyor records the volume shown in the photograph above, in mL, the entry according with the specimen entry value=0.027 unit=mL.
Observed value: value=1.7 unit=mL
